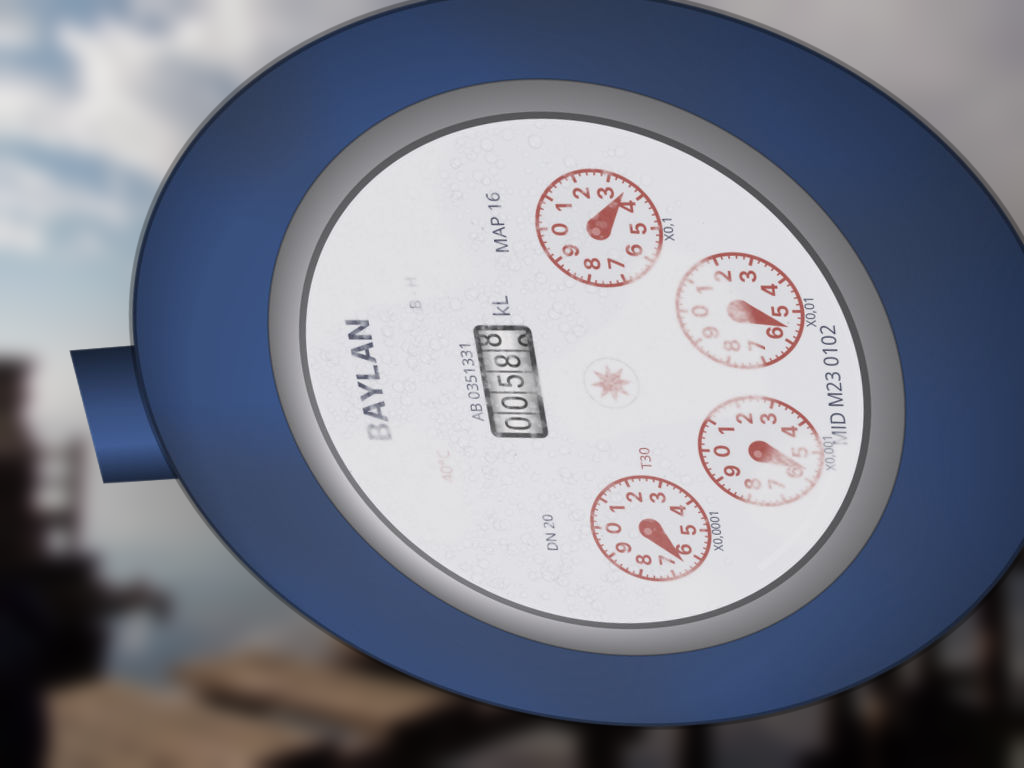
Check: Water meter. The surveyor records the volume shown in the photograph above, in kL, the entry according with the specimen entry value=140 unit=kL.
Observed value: value=588.3556 unit=kL
